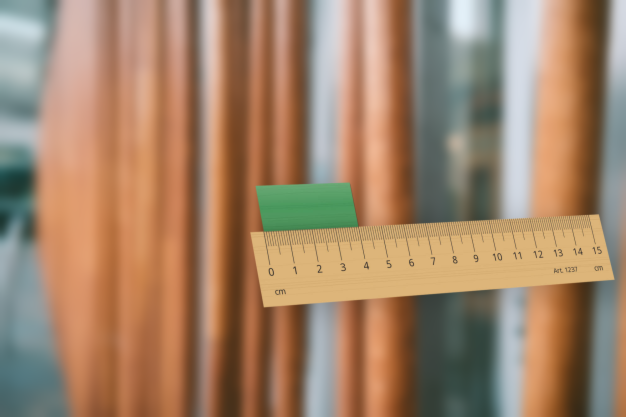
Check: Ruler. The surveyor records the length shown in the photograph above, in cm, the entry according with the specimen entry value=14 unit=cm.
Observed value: value=4 unit=cm
